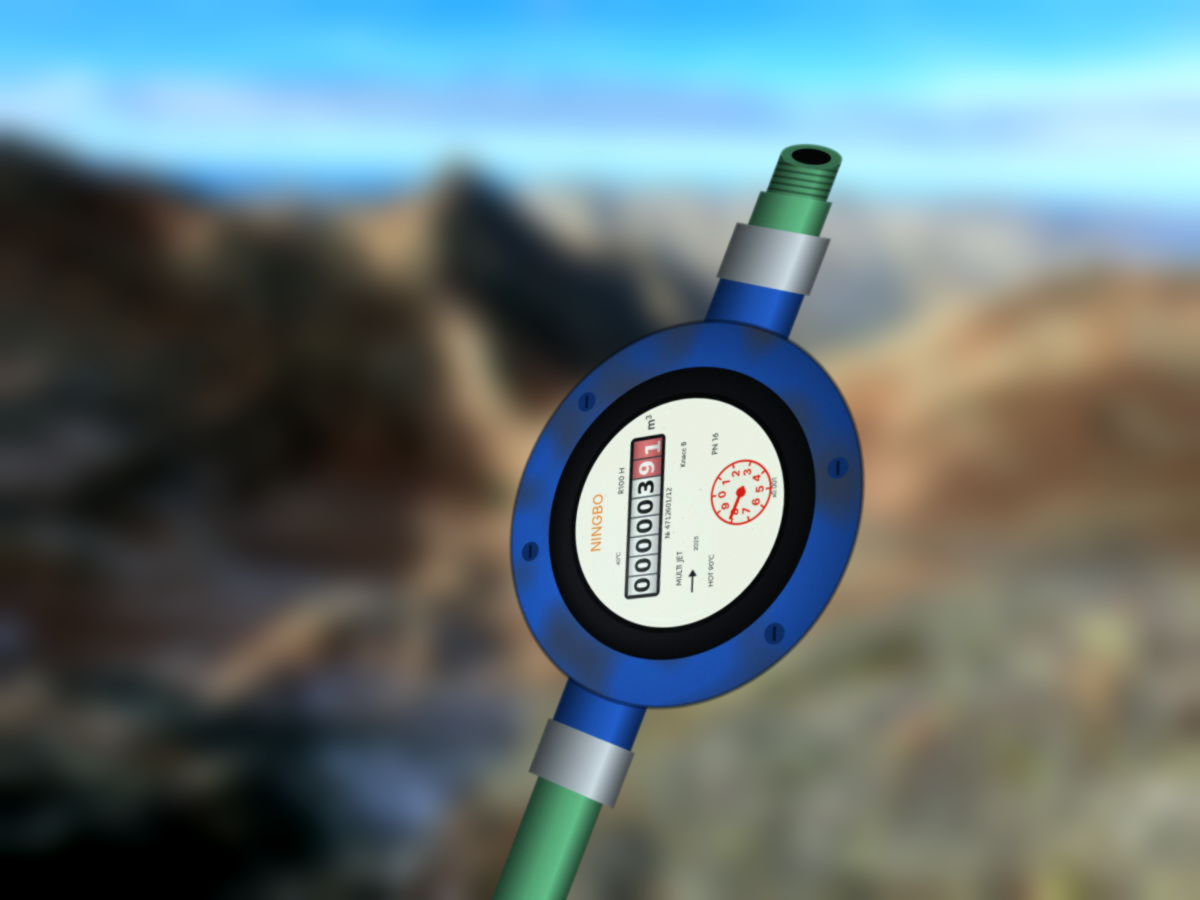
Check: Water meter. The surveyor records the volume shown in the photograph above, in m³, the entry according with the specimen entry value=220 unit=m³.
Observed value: value=3.908 unit=m³
